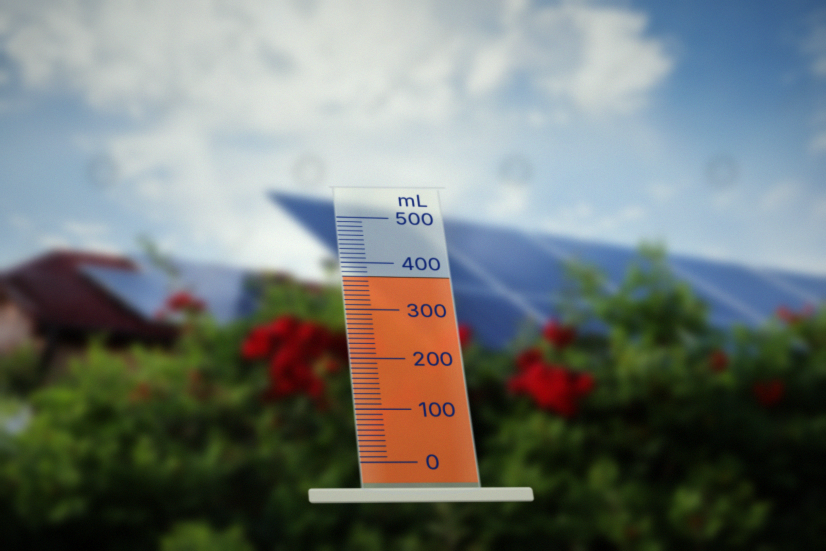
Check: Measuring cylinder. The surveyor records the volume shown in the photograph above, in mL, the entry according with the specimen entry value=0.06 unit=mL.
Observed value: value=370 unit=mL
